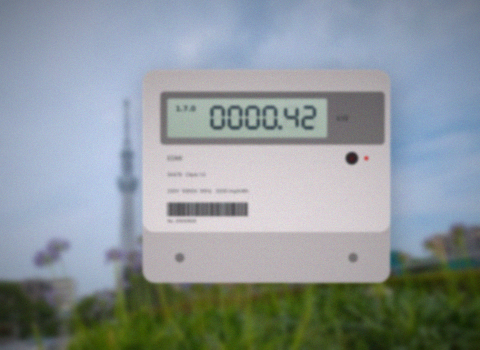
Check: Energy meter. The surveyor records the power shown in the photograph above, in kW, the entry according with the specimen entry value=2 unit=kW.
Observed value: value=0.42 unit=kW
